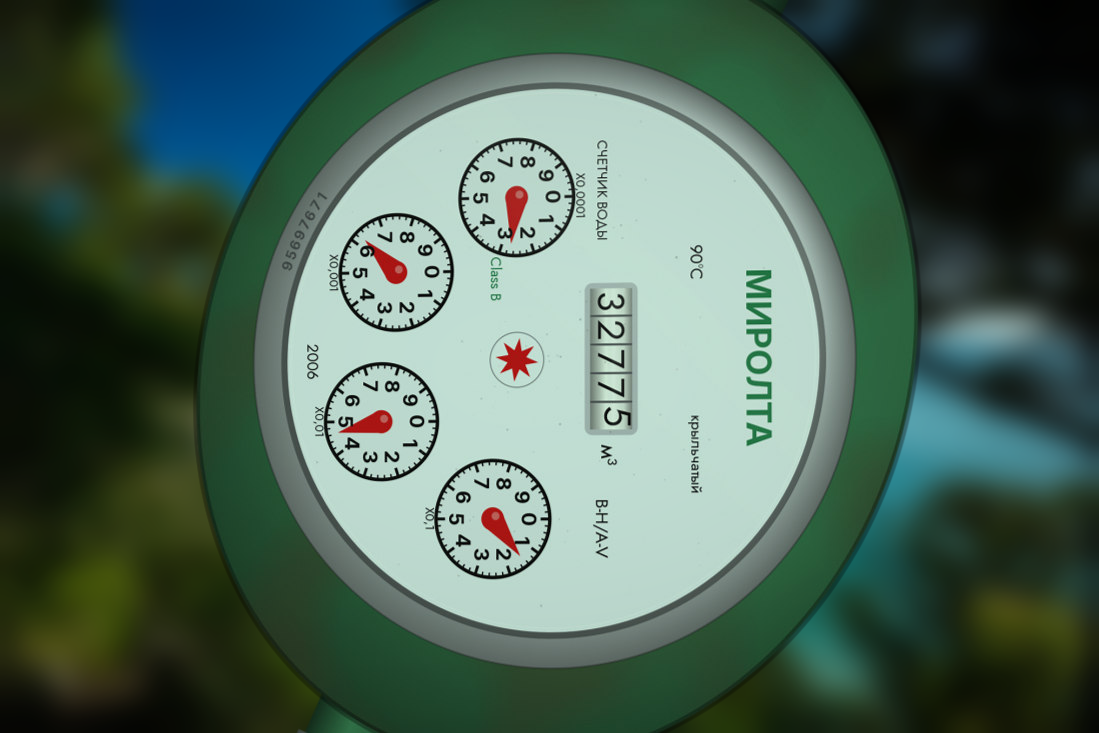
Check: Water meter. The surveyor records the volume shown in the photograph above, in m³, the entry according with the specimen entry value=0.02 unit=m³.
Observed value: value=32775.1462 unit=m³
